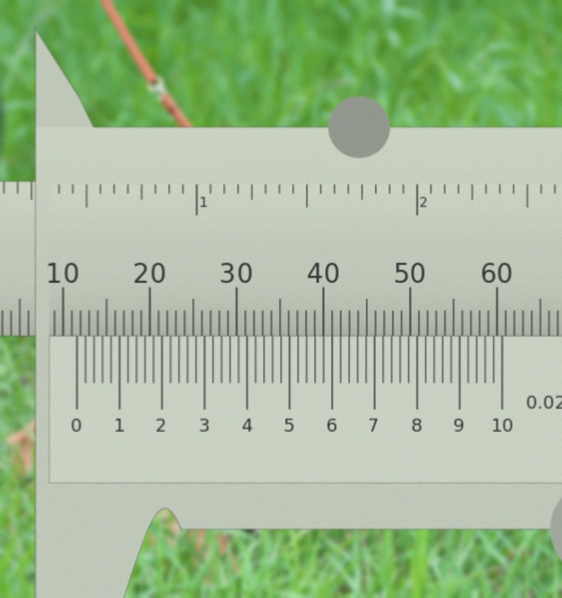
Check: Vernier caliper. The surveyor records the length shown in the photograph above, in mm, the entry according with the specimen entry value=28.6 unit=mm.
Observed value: value=11.6 unit=mm
